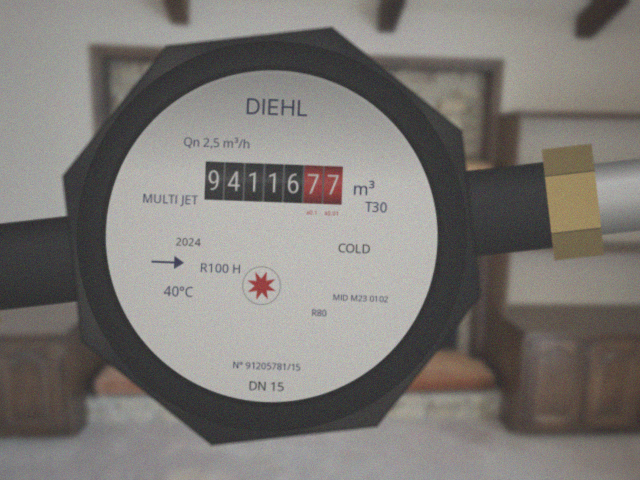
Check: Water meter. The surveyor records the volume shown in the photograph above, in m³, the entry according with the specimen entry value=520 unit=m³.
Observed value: value=94116.77 unit=m³
